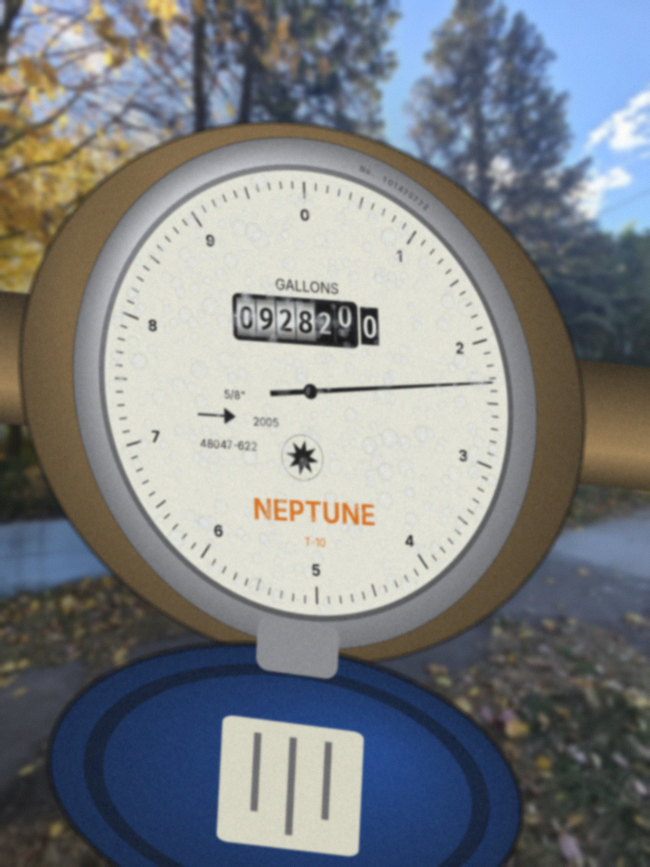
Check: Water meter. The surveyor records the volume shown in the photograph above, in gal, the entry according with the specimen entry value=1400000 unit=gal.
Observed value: value=928202.3 unit=gal
